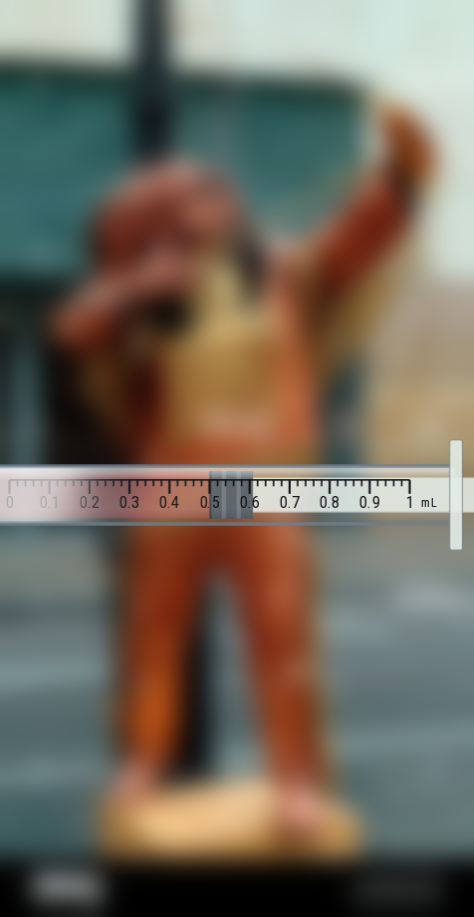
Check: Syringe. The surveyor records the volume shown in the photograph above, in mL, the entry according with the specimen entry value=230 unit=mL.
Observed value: value=0.5 unit=mL
